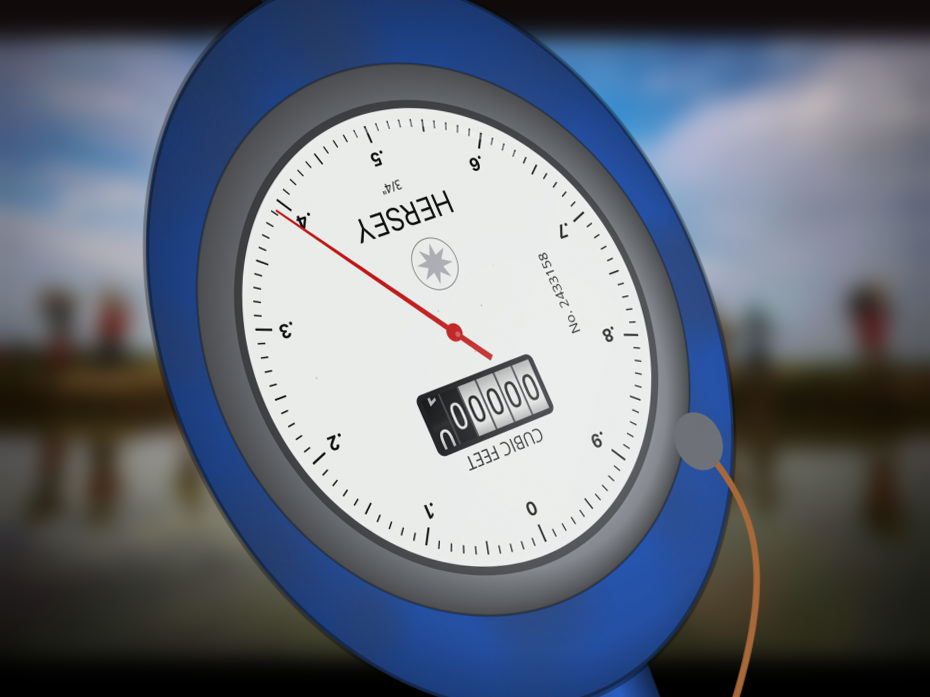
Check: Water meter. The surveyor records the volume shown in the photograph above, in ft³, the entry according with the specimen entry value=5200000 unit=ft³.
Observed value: value=0.39 unit=ft³
